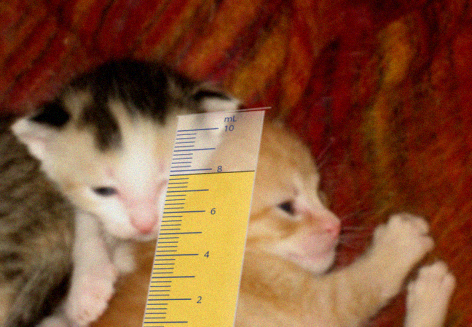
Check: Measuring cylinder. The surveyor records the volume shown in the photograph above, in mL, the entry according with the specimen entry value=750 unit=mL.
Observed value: value=7.8 unit=mL
